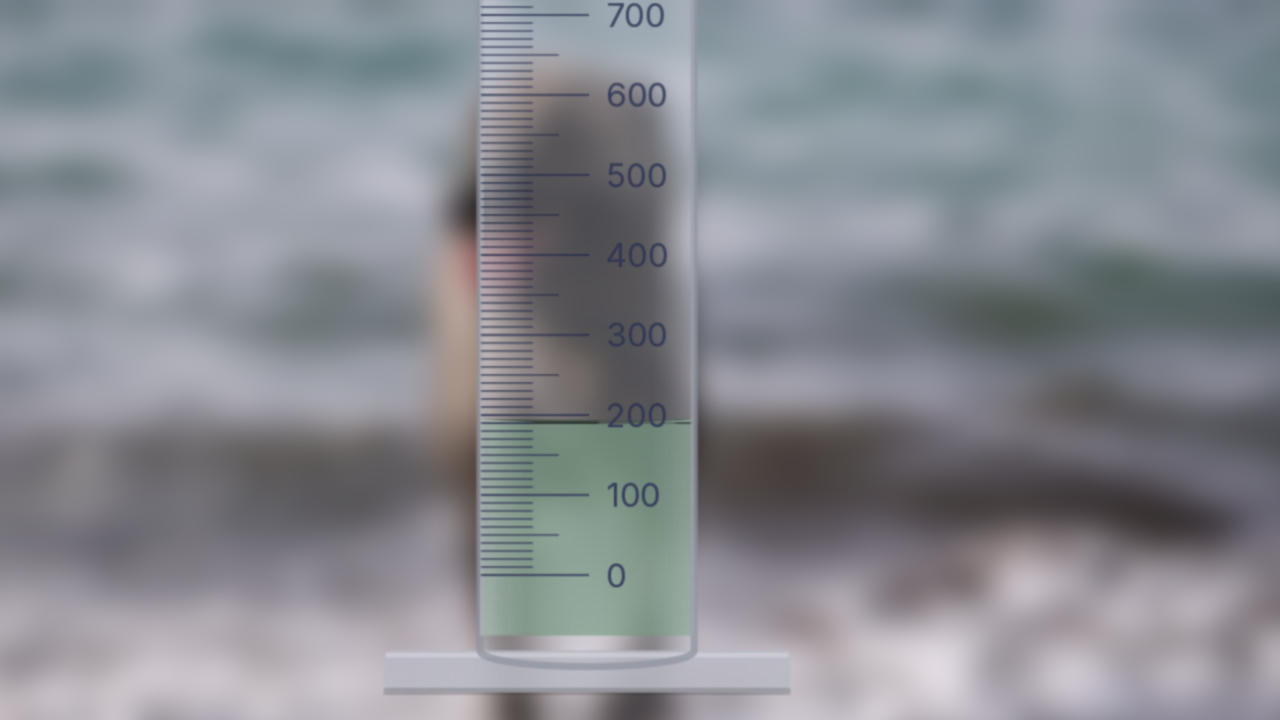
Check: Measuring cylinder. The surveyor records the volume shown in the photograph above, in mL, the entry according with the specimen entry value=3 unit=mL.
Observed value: value=190 unit=mL
